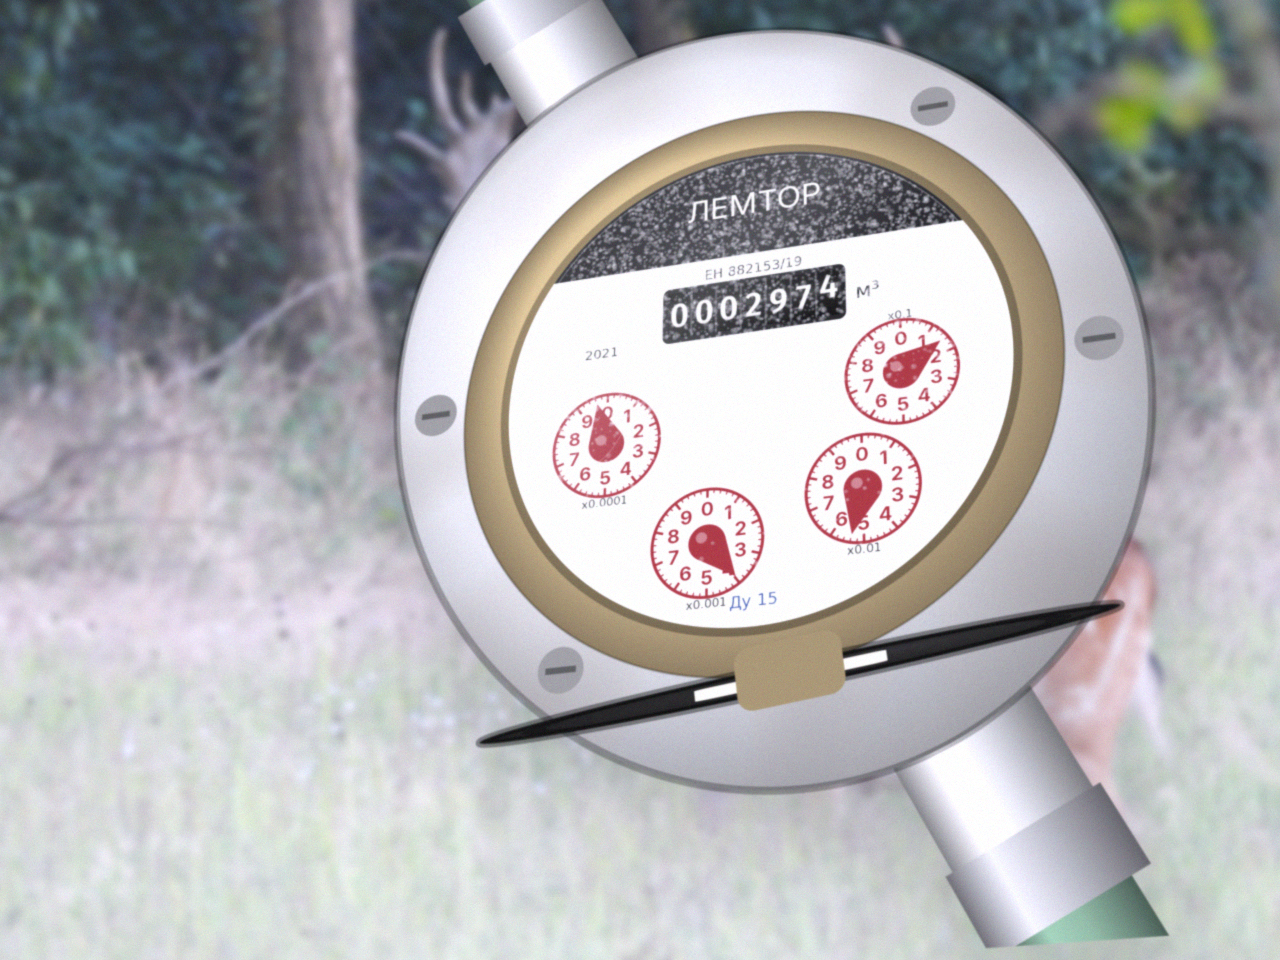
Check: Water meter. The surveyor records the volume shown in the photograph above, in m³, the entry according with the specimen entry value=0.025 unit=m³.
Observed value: value=2974.1539 unit=m³
